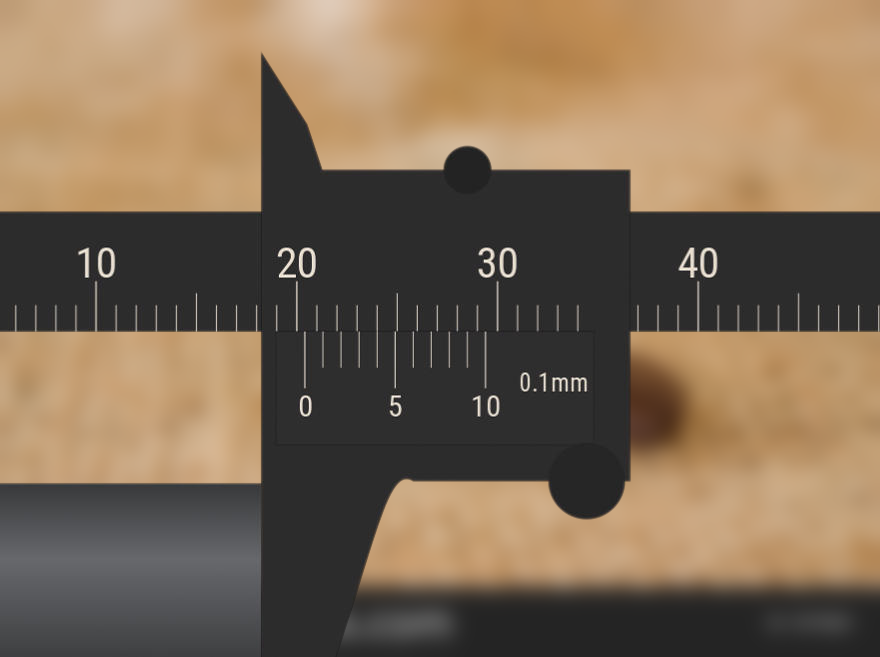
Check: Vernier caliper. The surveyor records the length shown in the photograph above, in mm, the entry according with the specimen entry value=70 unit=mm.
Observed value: value=20.4 unit=mm
